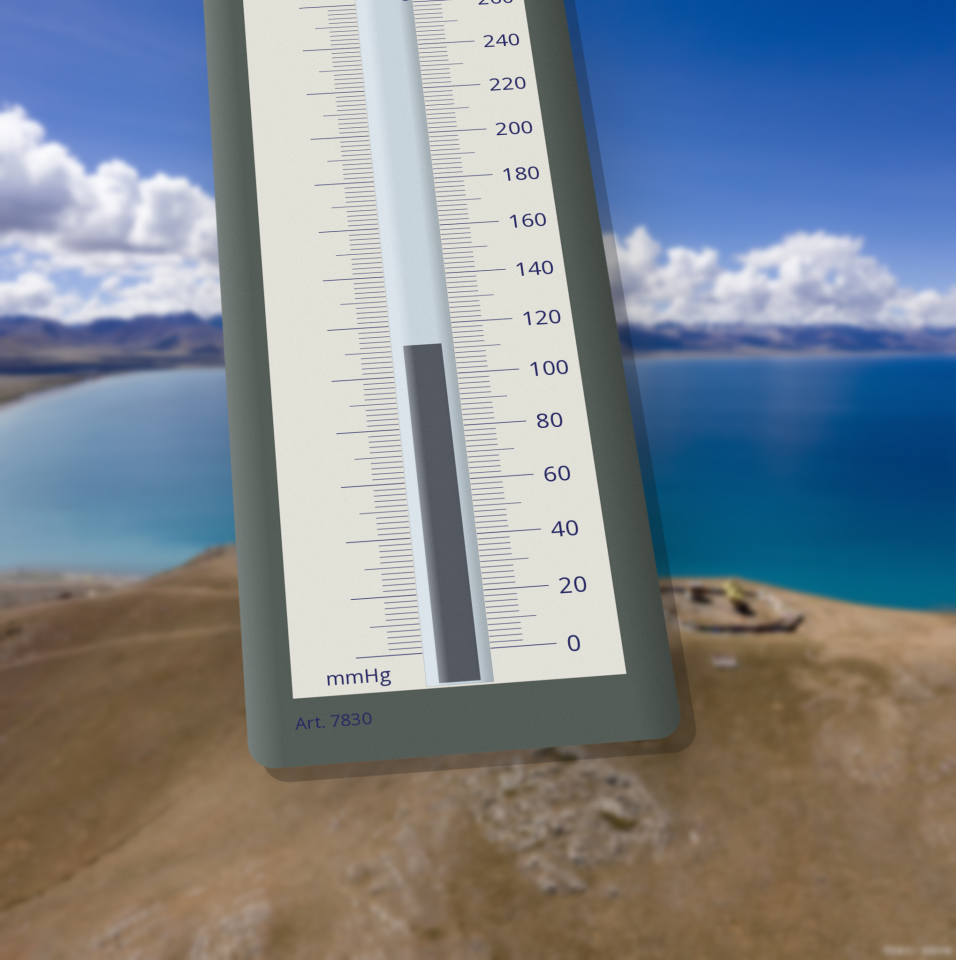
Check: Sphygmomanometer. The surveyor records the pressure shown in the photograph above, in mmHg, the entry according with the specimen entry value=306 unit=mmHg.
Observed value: value=112 unit=mmHg
